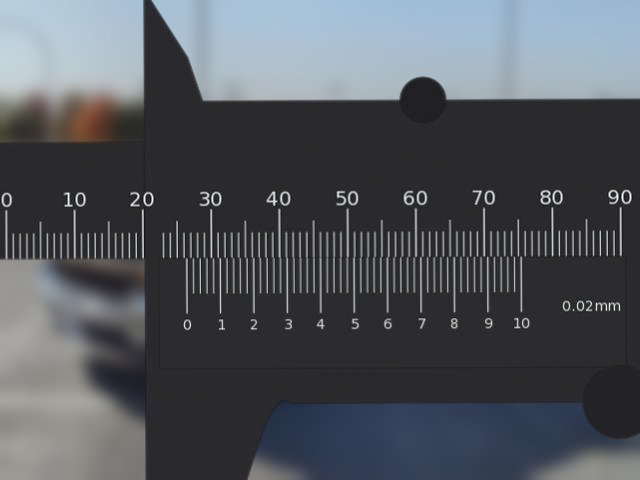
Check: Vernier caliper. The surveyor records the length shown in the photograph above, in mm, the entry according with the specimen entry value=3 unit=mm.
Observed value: value=26.4 unit=mm
